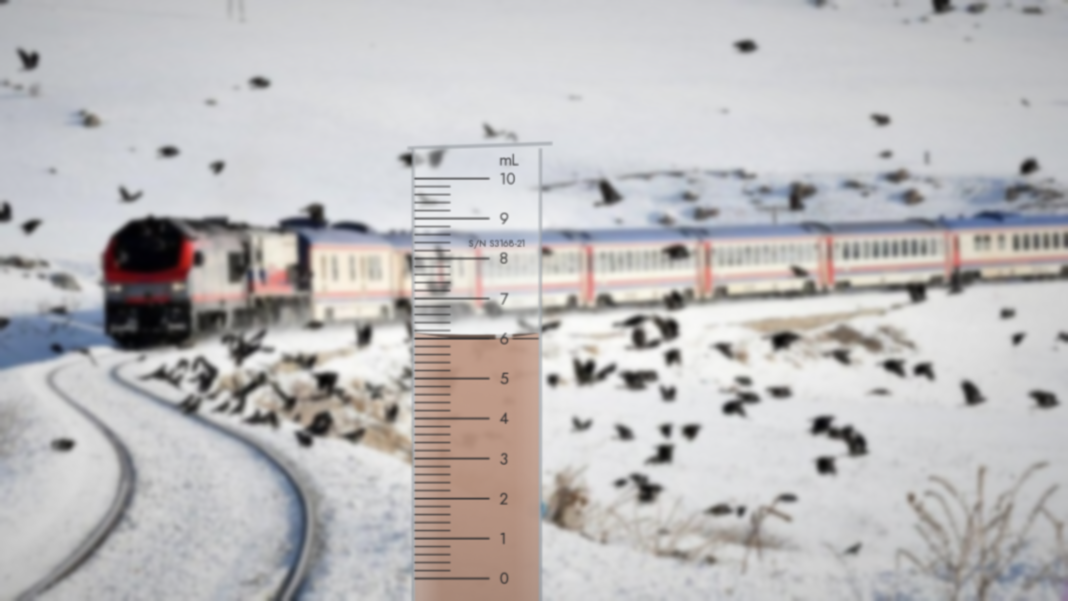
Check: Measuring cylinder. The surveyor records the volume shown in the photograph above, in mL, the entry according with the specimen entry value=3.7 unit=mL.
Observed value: value=6 unit=mL
